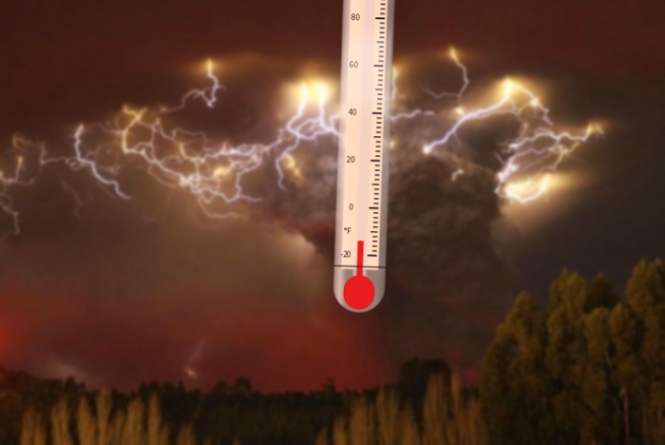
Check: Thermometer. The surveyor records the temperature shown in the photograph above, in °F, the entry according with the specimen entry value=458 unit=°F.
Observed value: value=-14 unit=°F
